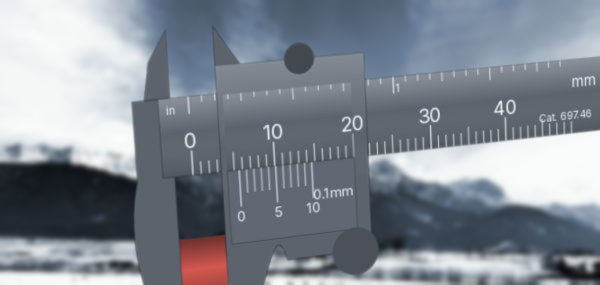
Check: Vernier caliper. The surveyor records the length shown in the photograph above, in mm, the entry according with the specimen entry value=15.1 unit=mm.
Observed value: value=5.6 unit=mm
